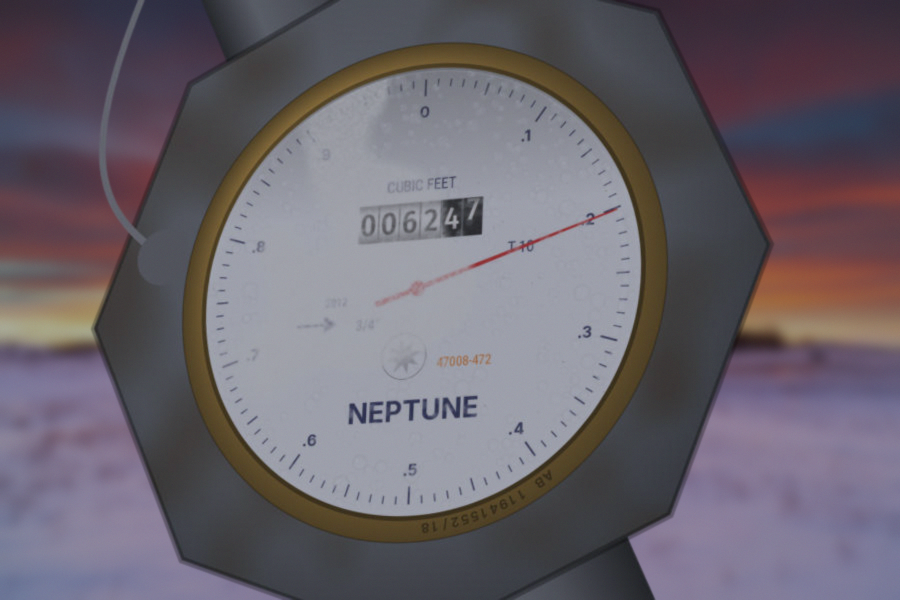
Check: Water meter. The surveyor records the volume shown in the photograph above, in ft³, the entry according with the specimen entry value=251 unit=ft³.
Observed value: value=6247.20 unit=ft³
